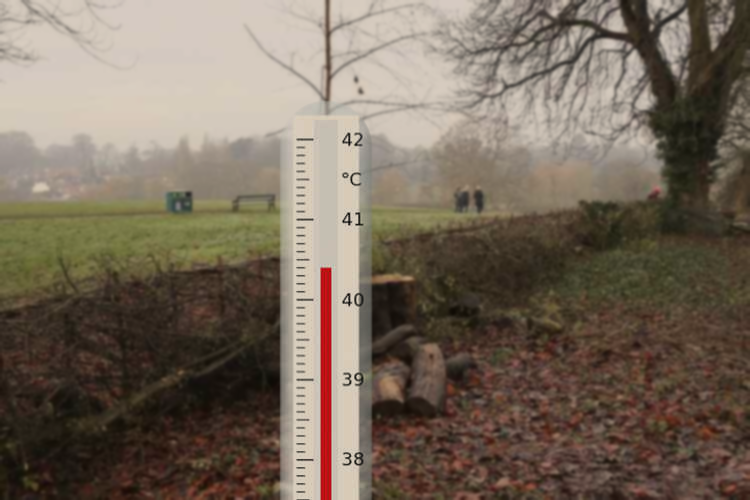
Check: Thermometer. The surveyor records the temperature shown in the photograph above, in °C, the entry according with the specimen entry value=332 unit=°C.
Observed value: value=40.4 unit=°C
